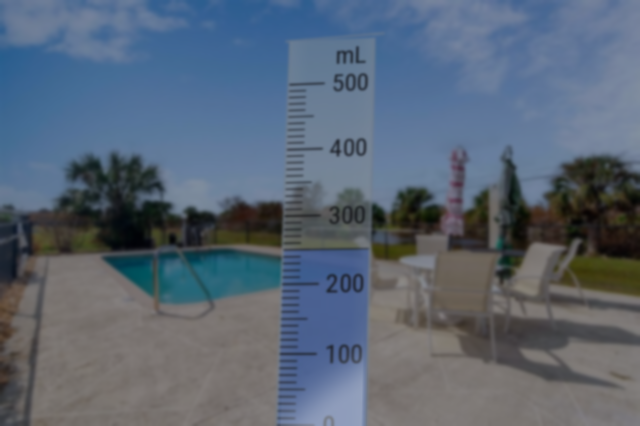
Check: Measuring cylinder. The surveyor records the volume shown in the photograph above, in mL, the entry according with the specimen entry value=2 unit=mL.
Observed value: value=250 unit=mL
